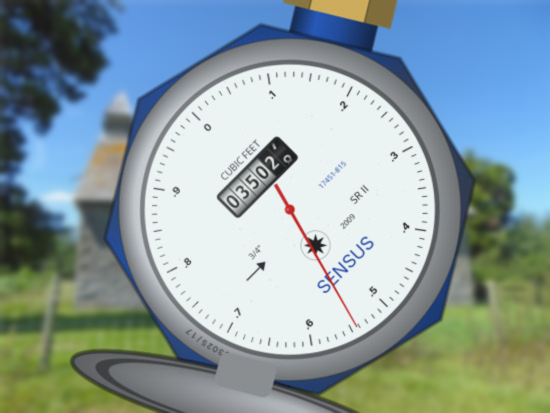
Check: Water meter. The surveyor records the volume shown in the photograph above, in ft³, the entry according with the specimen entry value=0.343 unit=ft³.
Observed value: value=35027.54 unit=ft³
